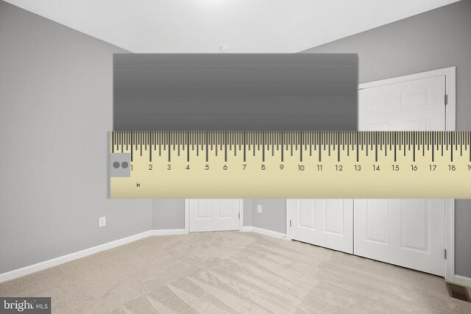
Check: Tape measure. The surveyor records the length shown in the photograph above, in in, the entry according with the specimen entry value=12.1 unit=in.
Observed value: value=13 unit=in
